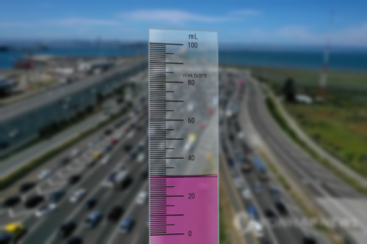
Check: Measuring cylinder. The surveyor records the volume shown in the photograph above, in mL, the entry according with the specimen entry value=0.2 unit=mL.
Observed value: value=30 unit=mL
